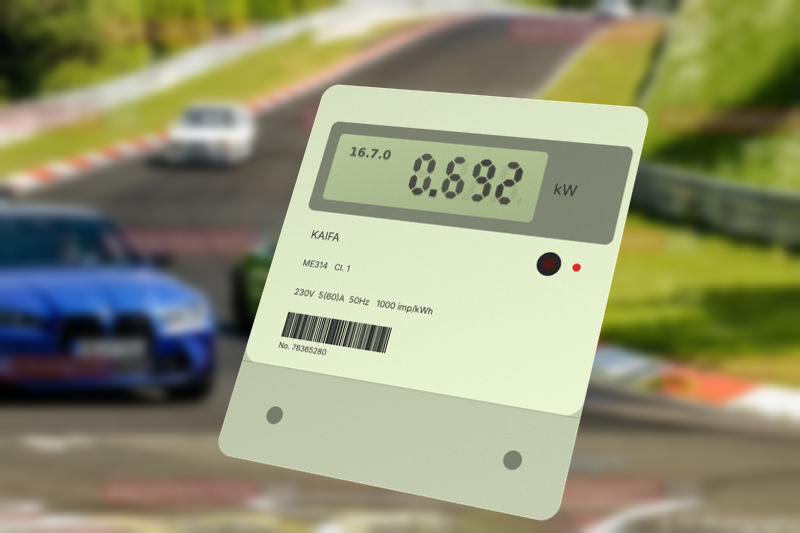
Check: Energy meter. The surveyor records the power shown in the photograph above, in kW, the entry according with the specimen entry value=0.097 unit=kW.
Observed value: value=0.692 unit=kW
